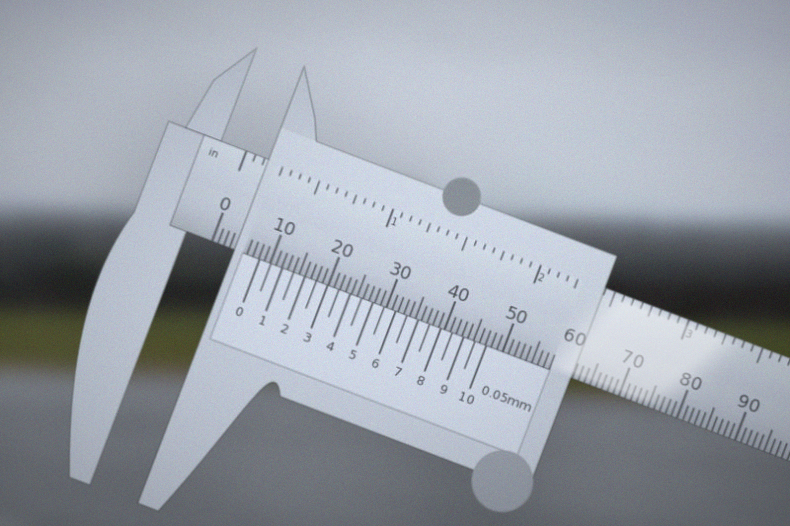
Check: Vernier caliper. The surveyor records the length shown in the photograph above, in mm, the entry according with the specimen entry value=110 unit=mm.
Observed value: value=8.2 unit=mm
